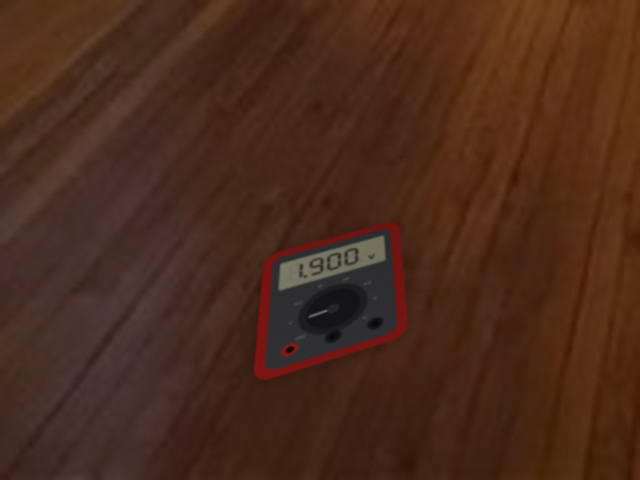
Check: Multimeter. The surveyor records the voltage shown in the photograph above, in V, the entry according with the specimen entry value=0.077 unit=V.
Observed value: value=1.900 unit=V
